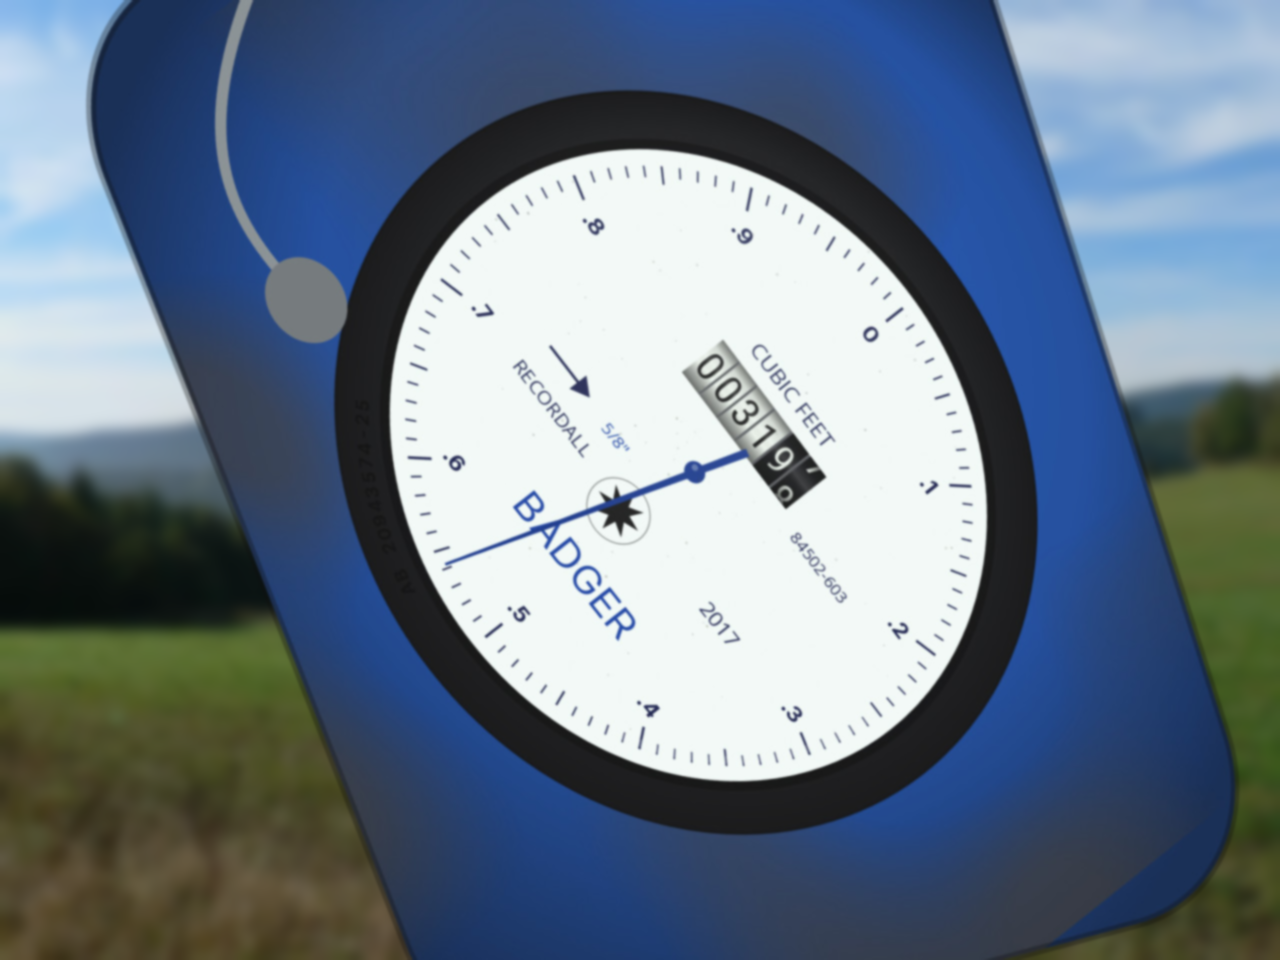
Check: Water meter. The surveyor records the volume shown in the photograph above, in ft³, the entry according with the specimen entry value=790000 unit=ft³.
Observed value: value=3197.54 unit=ft³
